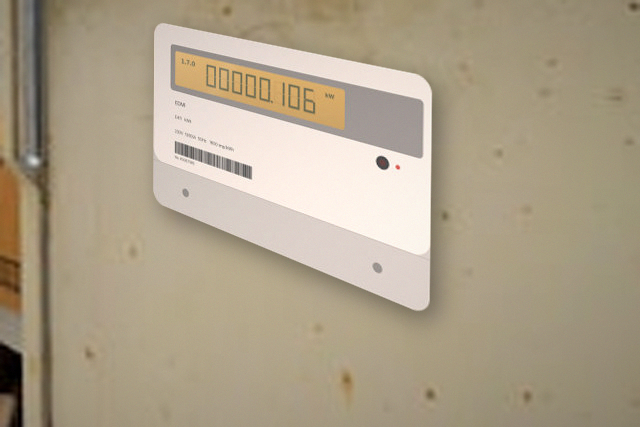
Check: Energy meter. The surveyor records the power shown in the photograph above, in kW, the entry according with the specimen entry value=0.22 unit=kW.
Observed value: value=0.106 unit=kW
